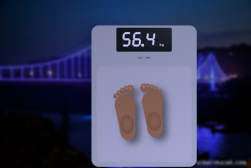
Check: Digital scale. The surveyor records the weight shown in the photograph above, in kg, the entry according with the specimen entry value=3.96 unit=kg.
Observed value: value=56.4 unit=kg
